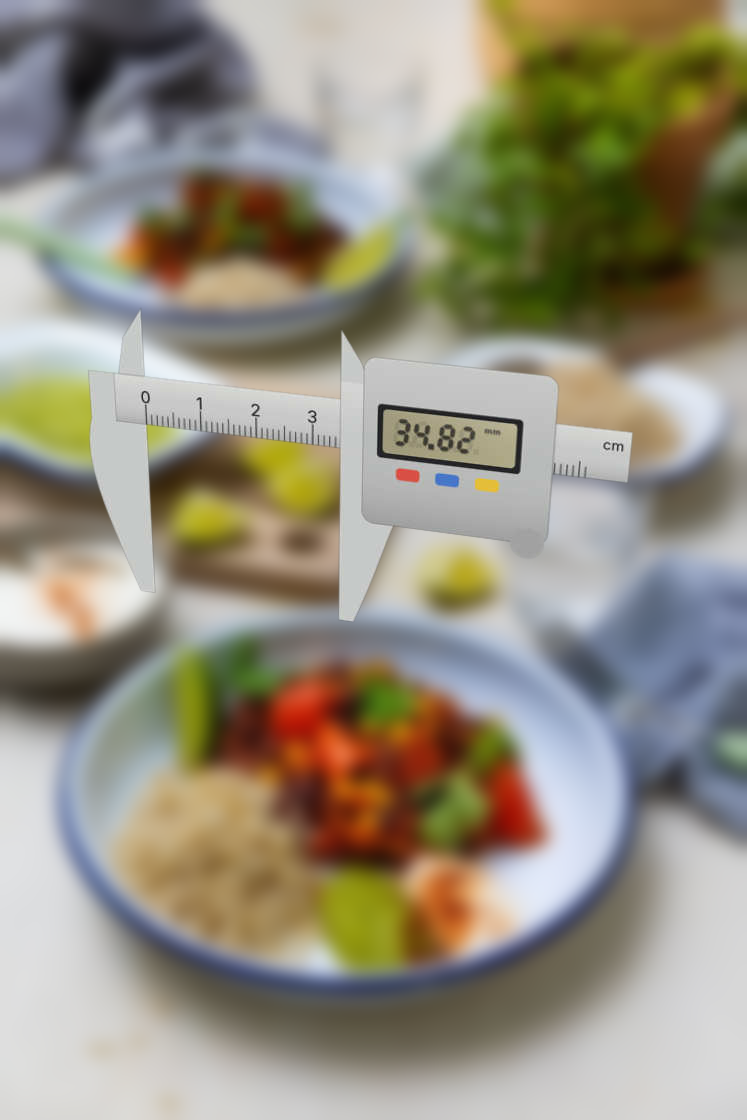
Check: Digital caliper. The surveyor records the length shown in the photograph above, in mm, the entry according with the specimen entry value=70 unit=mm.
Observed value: value=34.82 unit=mm
